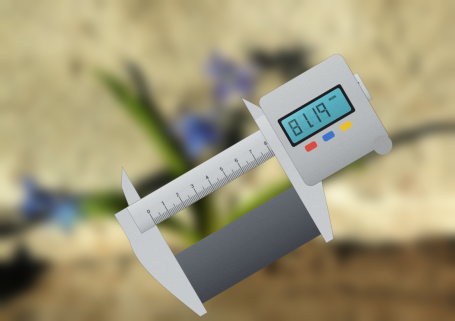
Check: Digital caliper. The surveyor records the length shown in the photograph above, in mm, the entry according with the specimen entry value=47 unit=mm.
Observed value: value=81.19 unit=mm
